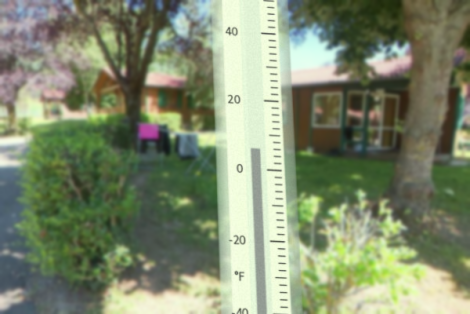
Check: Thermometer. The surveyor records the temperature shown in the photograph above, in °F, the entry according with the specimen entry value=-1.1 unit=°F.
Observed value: value=6 unit=°F
